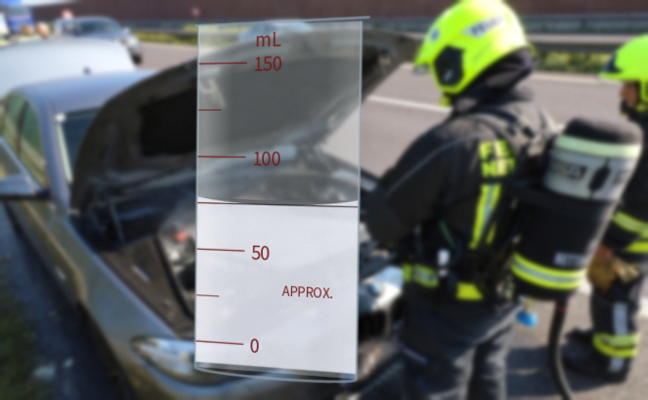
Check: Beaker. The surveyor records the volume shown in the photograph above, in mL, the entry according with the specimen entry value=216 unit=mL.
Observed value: value=75 unit=mL
